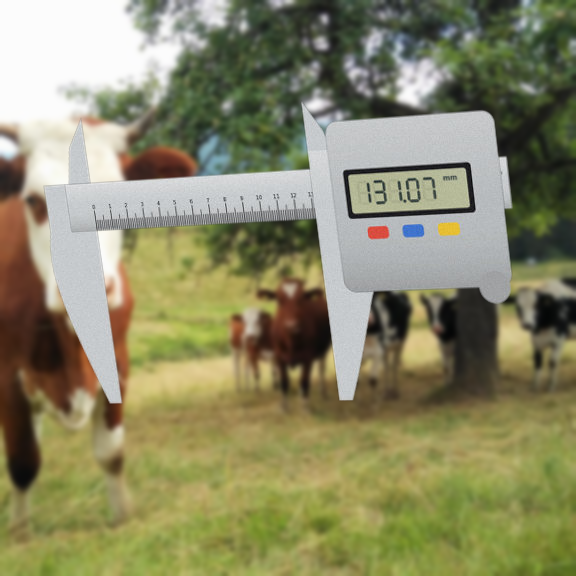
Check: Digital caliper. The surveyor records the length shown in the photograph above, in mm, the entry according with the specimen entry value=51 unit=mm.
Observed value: value=131.07 unit=mm
